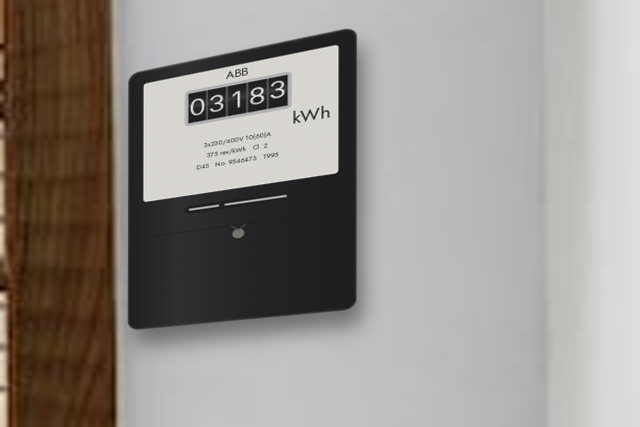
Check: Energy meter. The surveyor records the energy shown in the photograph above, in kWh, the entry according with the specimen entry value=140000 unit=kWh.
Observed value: value=3183 unit=kWh
